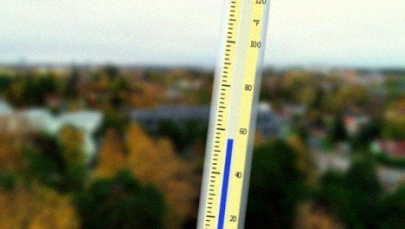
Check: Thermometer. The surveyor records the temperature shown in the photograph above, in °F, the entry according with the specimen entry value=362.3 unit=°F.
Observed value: value=56 unit=°F
